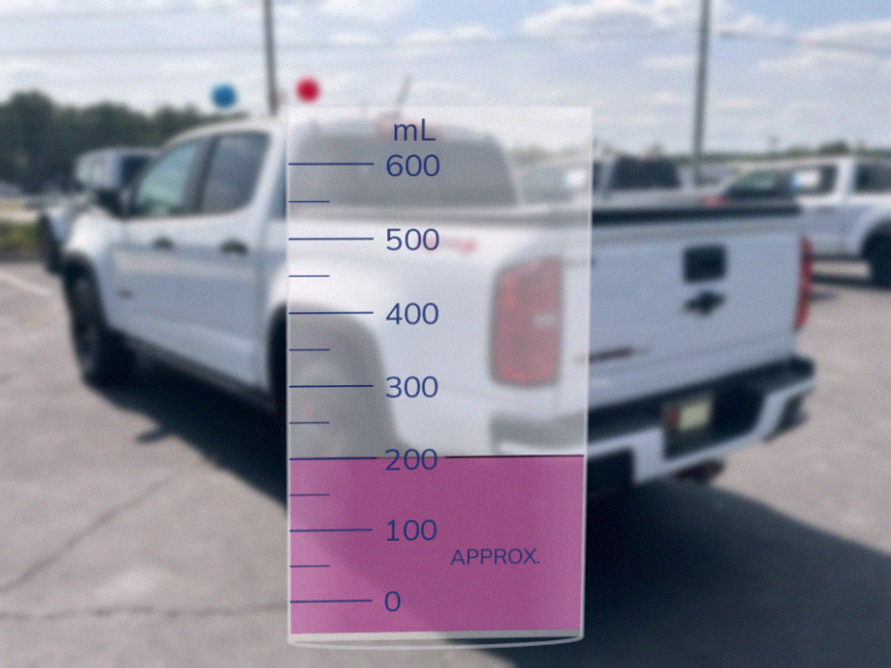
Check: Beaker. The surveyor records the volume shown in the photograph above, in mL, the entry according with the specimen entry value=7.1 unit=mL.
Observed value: value=200 unit=mL
